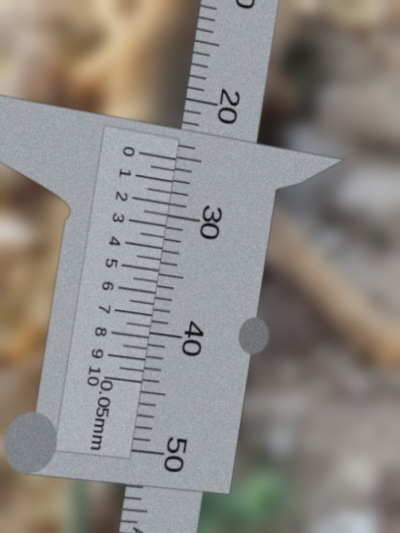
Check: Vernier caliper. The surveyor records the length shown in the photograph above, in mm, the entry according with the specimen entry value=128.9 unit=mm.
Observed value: value=25.2 unit=mm
